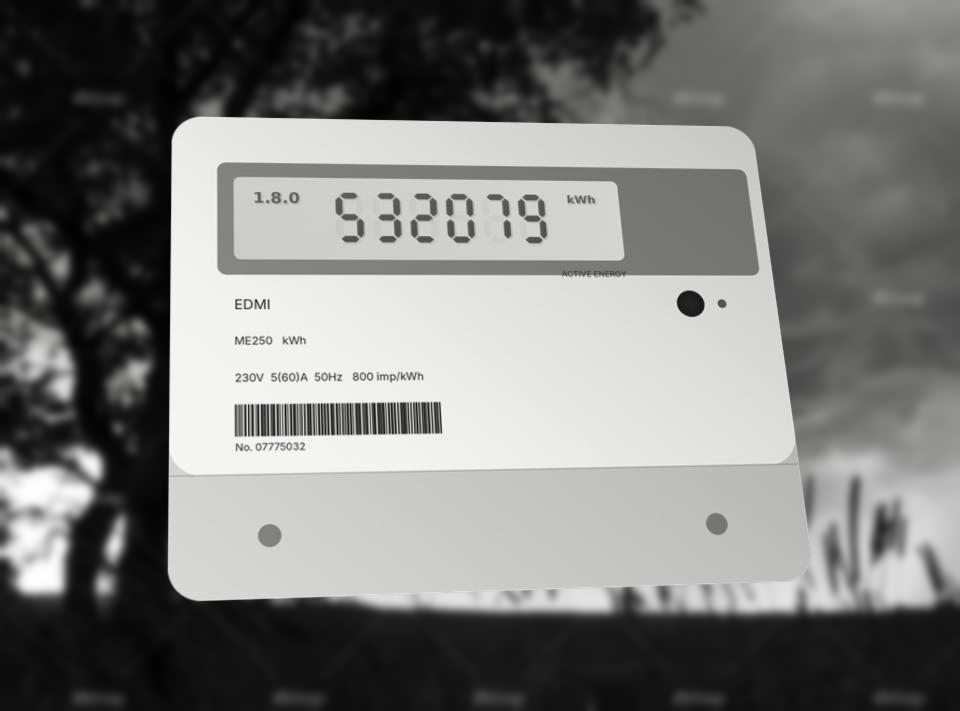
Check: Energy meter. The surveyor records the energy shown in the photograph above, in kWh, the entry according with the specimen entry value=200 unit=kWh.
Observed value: value=532079 unit=kWh
